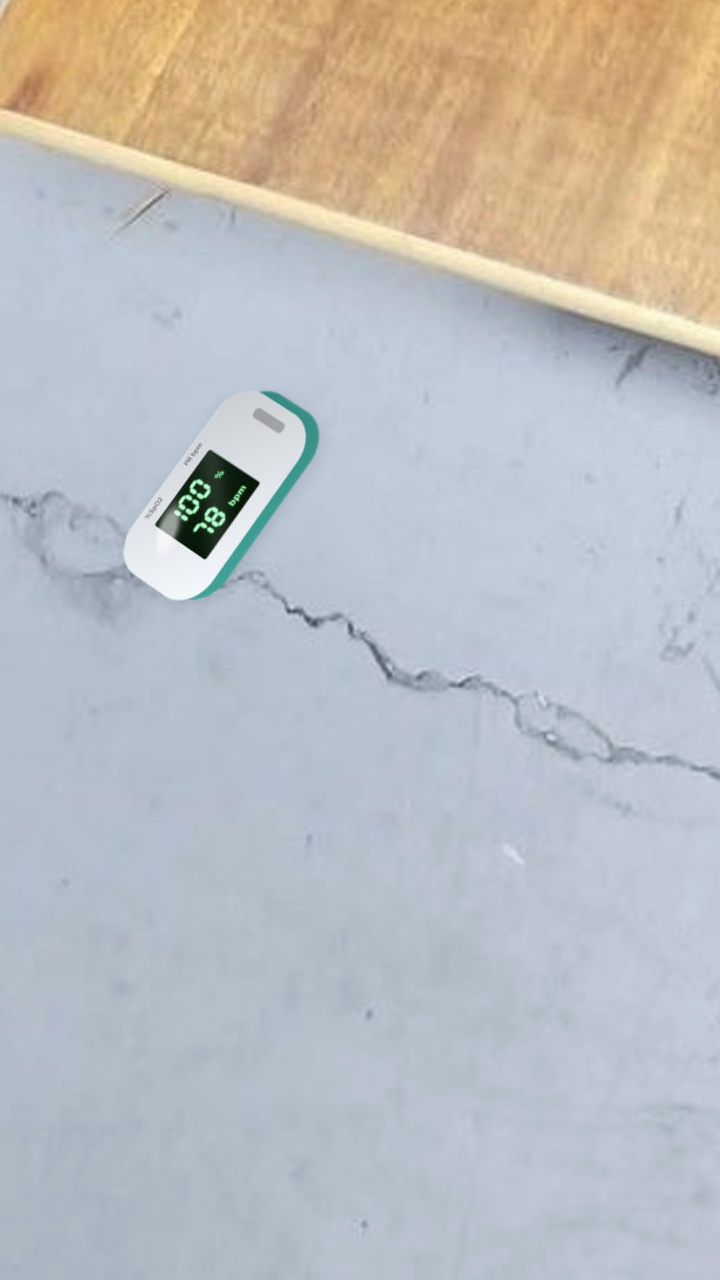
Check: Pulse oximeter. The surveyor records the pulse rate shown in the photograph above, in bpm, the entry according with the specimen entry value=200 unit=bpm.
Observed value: value=78 unit=bpm
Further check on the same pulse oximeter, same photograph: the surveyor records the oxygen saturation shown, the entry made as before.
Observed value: value=100 unit=%
